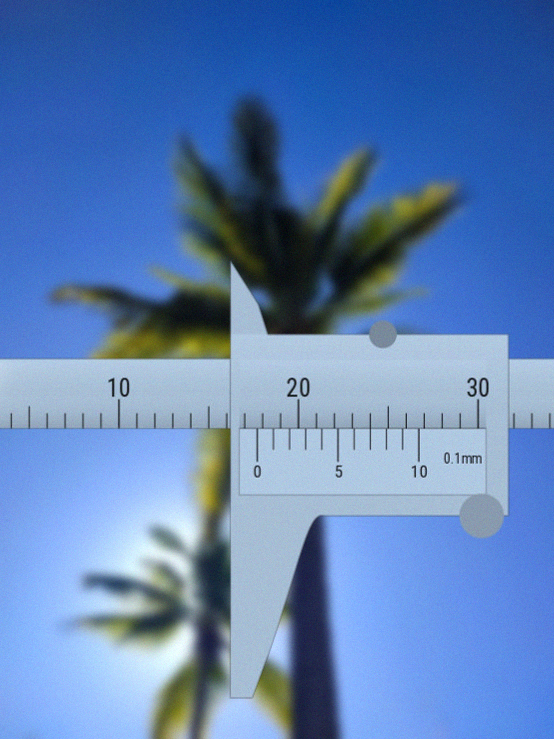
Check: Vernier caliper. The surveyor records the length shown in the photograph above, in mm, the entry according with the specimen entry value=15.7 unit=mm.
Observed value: value=17.7 unit=mm
